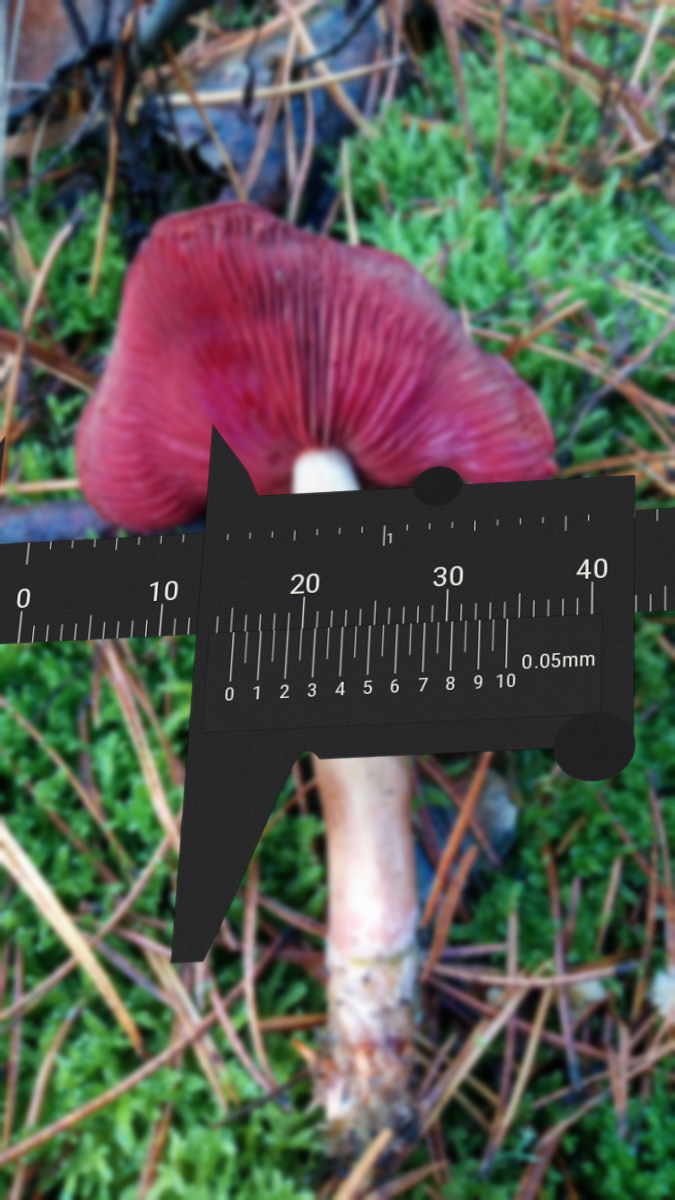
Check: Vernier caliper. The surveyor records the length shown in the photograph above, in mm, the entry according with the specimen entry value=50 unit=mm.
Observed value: value=15.2 unit=mm
